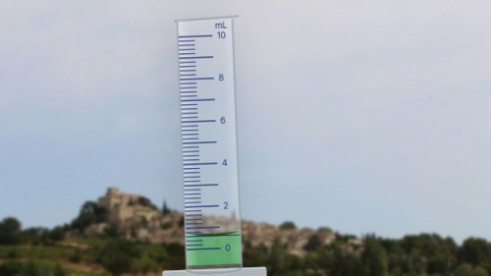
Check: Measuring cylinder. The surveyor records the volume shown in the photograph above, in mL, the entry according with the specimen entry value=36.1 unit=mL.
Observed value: value=0.6 unit=mL
